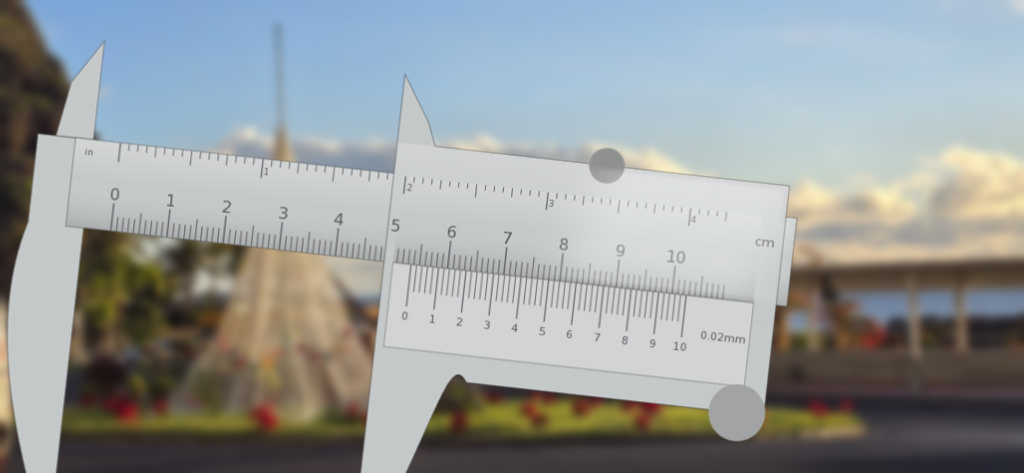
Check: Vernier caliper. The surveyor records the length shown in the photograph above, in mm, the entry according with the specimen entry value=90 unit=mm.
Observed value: value=53.5 unit=mm
